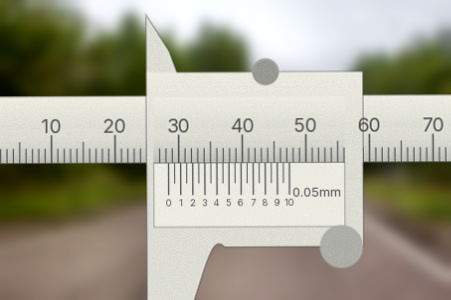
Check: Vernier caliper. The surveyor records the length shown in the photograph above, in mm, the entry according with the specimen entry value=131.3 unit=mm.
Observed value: value=28.4 unit=mm
